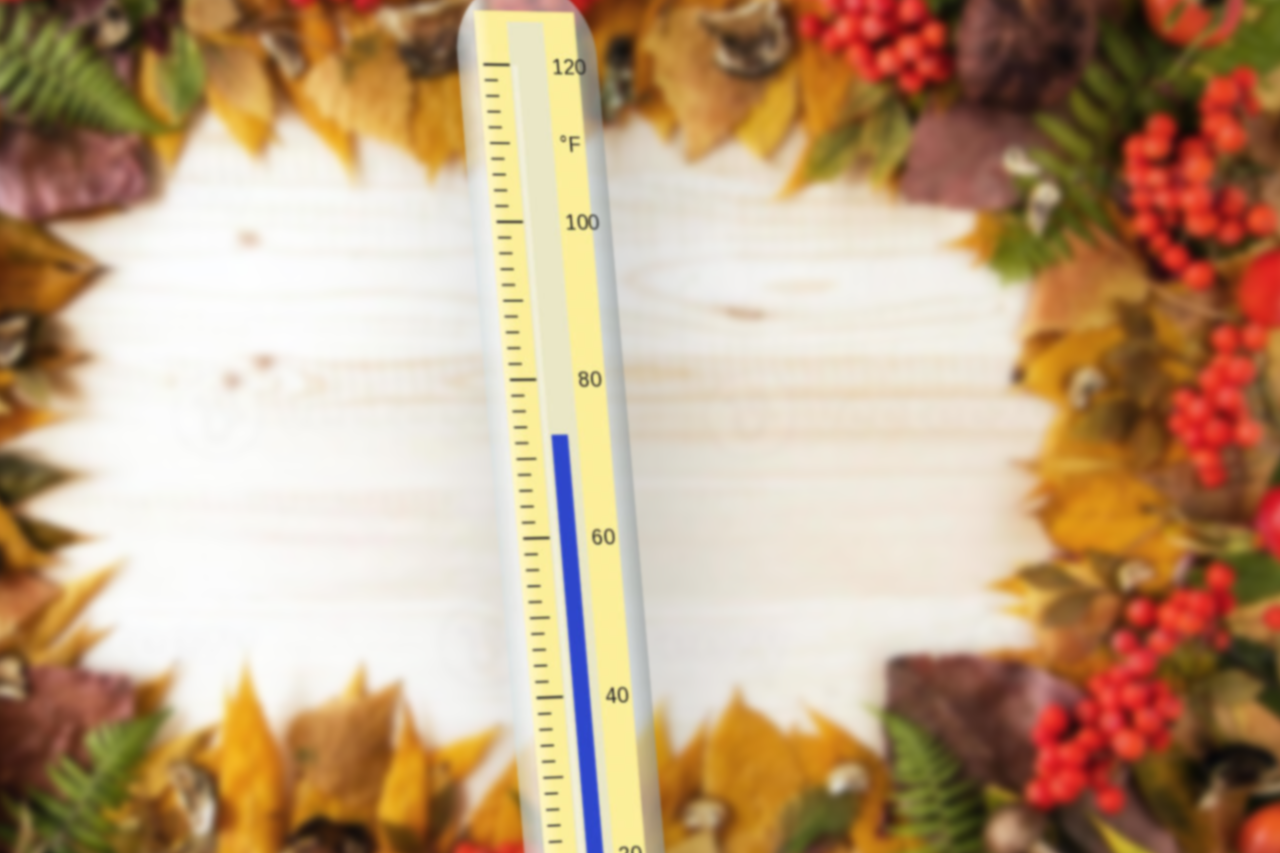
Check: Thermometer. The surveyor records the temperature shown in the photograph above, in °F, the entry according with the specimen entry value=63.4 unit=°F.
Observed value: value=73 unit=°F
